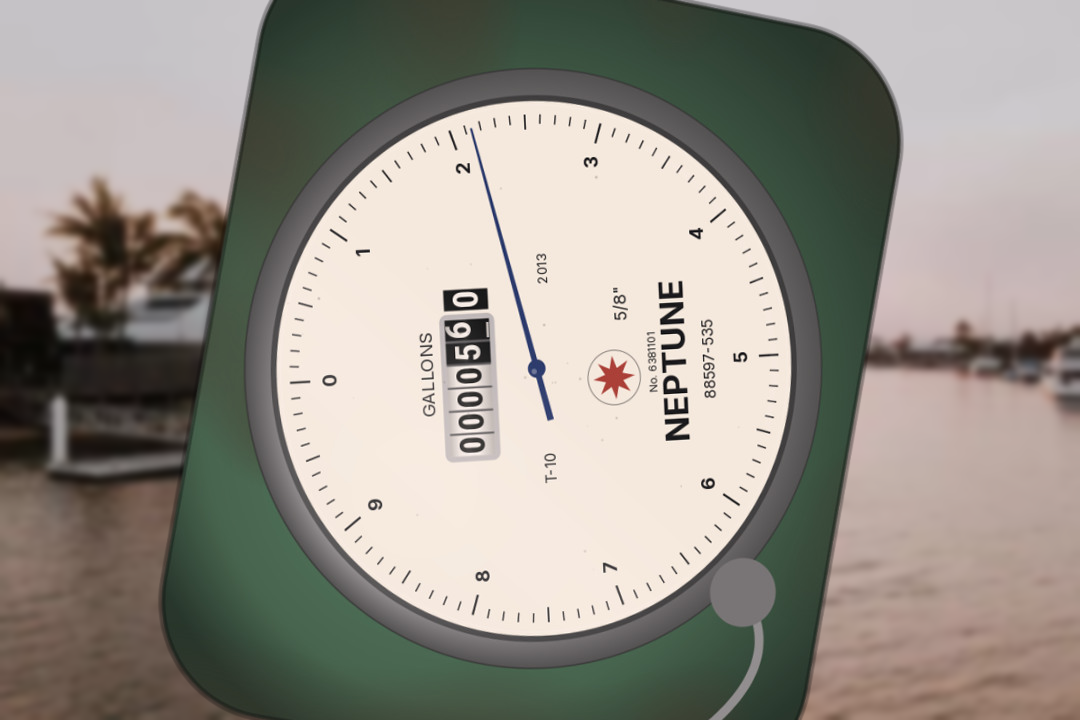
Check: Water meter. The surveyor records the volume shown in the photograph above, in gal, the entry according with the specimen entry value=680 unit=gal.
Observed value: value=562.1 unit=gal
